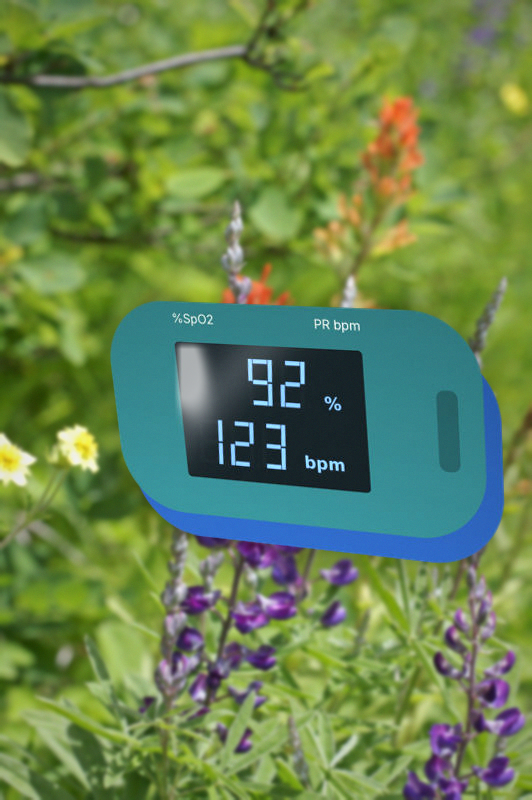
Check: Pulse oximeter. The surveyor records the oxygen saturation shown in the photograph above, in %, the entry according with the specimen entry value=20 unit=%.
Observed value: value=92 unit=%
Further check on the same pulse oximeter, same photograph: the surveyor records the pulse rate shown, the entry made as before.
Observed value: value=123 unit=bpm
